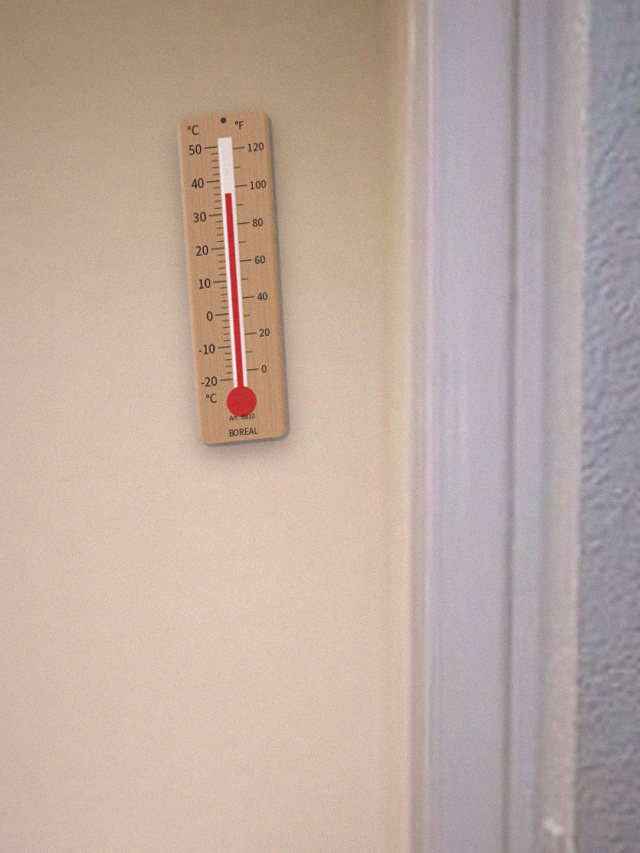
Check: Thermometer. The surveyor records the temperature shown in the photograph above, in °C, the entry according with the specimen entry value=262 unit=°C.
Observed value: value=36 unit=°C
